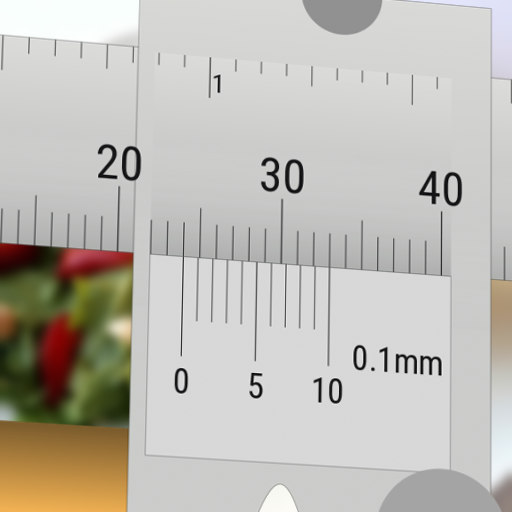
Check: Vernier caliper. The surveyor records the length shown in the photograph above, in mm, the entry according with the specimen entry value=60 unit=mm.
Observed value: value=24.0 unit=mm
